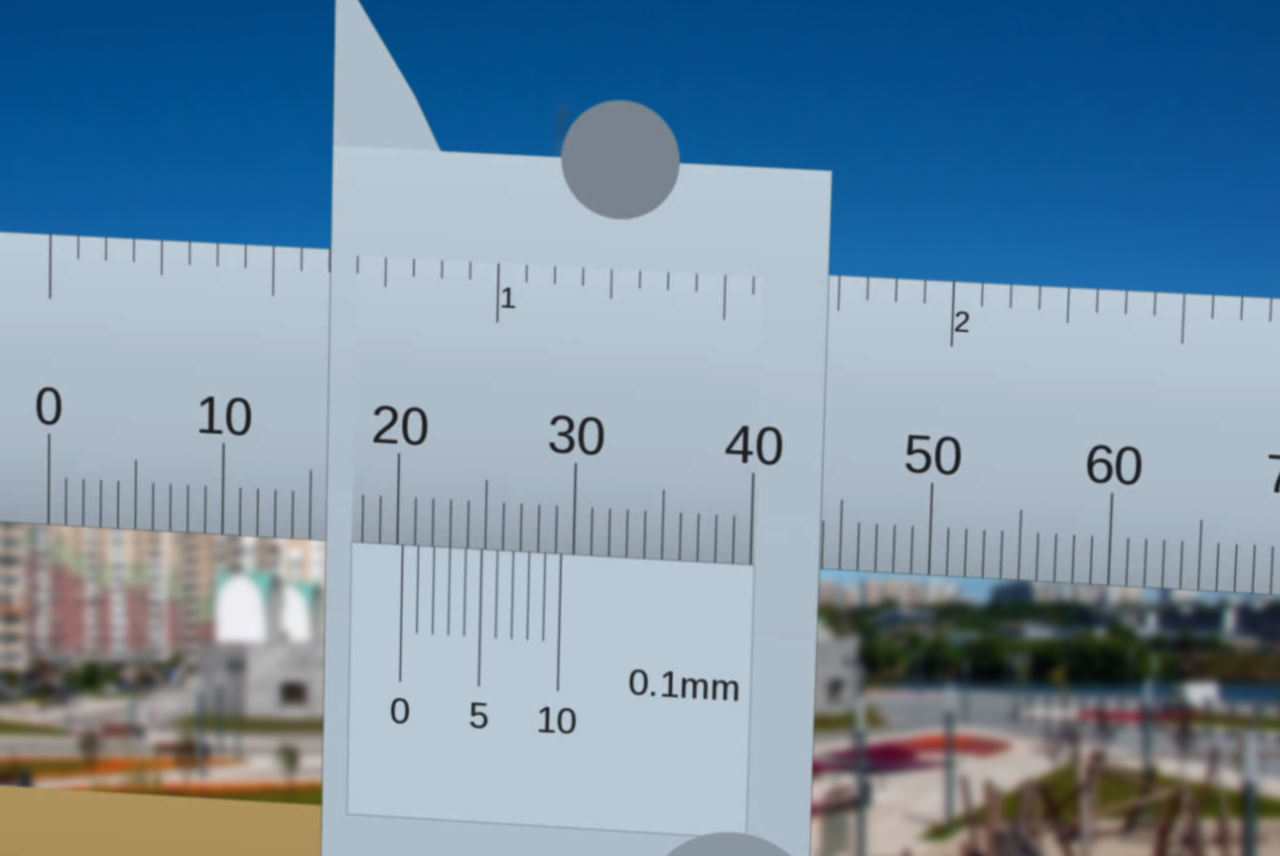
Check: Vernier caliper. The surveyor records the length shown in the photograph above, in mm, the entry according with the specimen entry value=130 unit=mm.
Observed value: value=20.3 unit=mm
